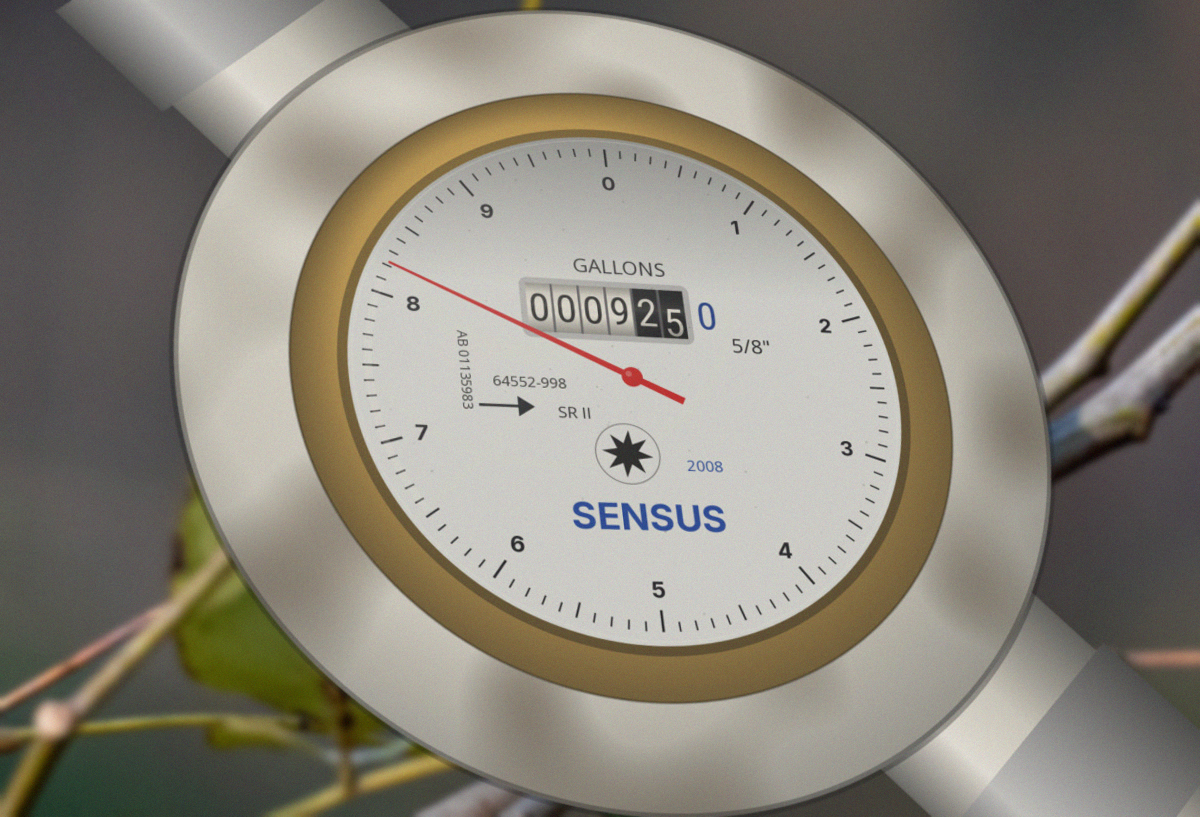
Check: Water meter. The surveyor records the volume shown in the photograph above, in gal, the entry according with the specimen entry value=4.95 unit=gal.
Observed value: value=9248.2 unit=gal
